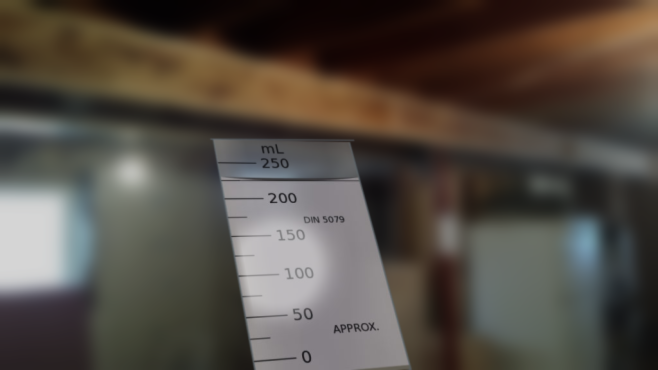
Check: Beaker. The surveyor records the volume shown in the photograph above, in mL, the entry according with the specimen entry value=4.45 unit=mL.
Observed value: value=225 unit=mL
